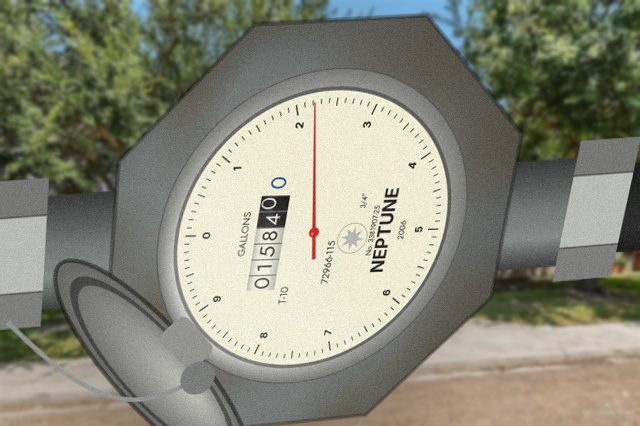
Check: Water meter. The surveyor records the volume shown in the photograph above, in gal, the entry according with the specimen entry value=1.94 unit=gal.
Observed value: value=158402.2 unit=gal
